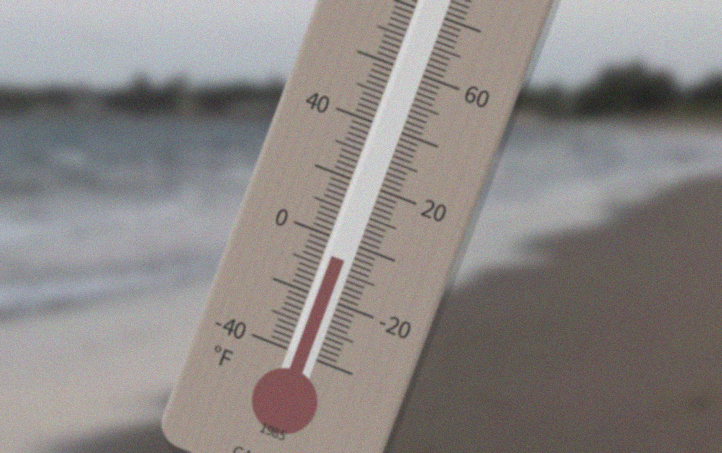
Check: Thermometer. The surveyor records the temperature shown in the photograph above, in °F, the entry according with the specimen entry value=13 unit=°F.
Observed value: value=-6 unit=°F
